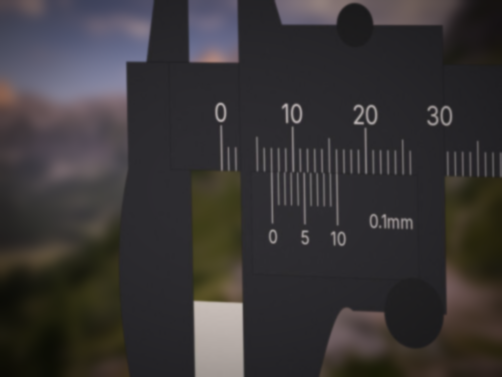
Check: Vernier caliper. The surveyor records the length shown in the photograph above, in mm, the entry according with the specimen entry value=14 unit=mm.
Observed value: value=7.0 unit=mm
